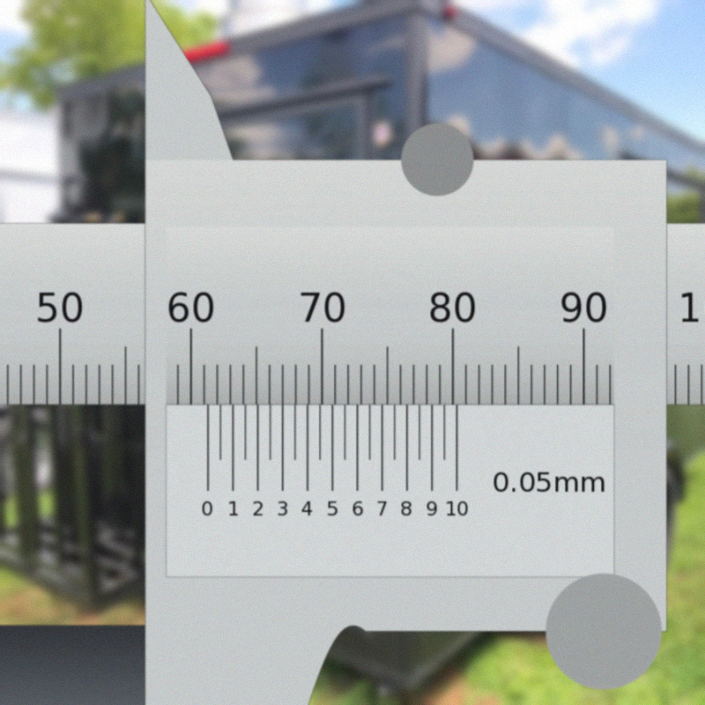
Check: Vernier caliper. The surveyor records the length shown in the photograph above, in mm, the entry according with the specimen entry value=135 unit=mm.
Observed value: value=61.3 unit=mm
